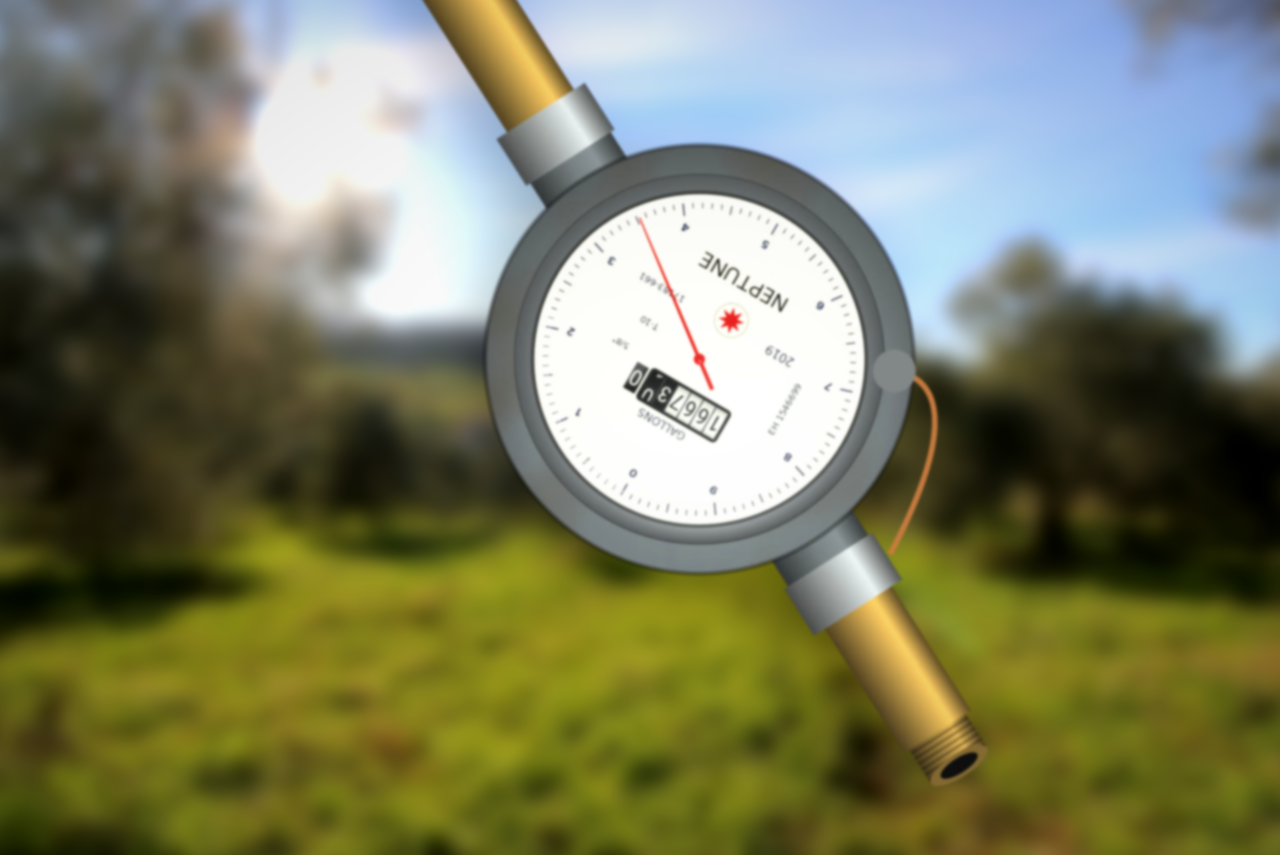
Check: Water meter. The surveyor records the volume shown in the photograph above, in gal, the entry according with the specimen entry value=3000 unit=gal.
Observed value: value=1667303.5 unit=gal
